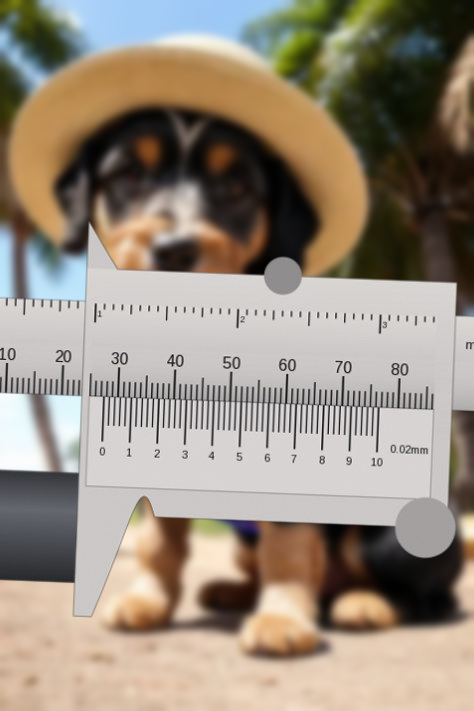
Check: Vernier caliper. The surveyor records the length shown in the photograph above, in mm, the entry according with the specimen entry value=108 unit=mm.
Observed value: value=27.5 unit=mm
